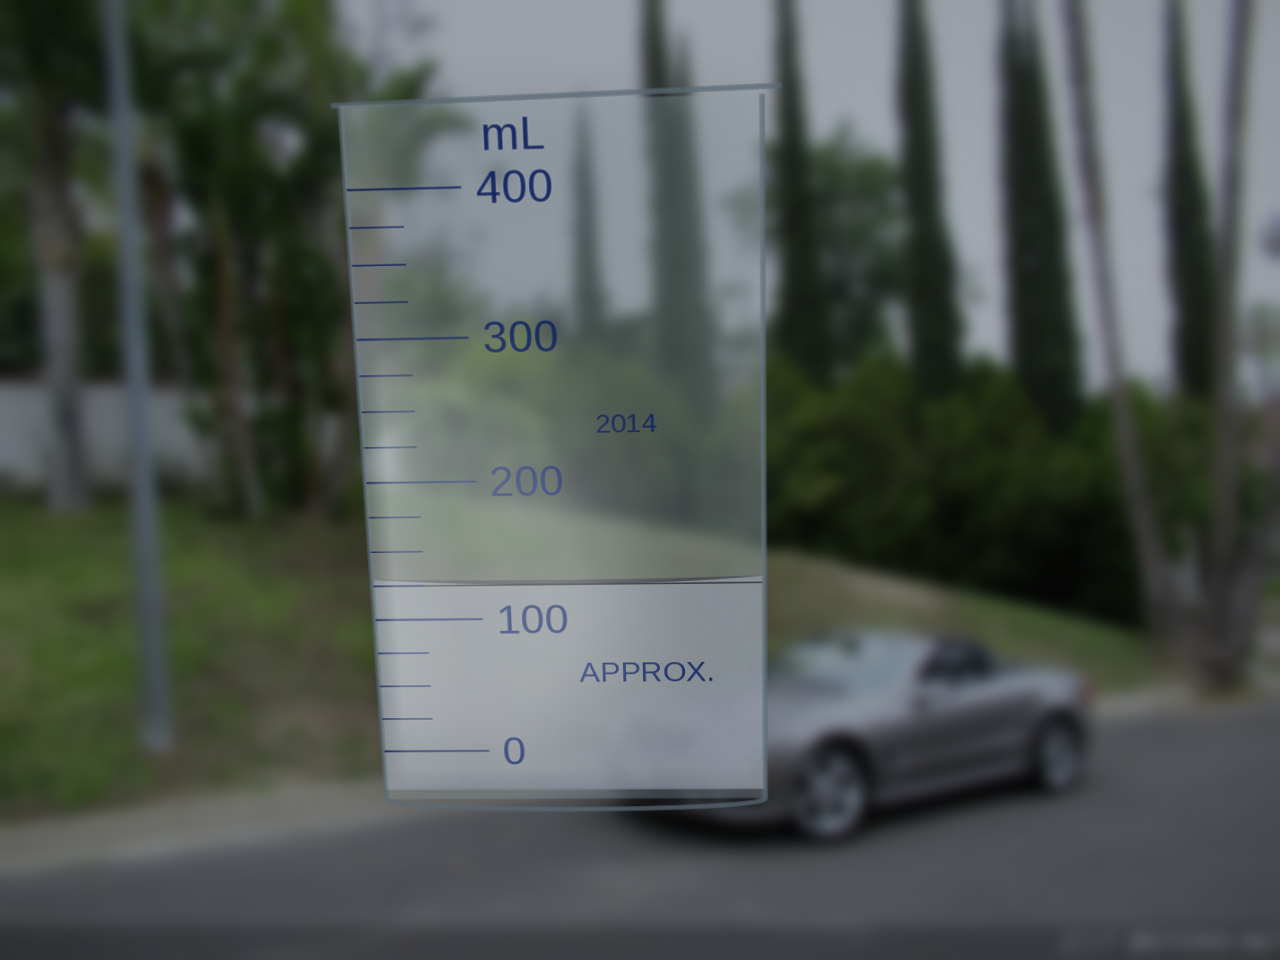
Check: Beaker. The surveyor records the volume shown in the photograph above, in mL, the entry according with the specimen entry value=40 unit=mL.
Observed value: value=125 unit=mL
